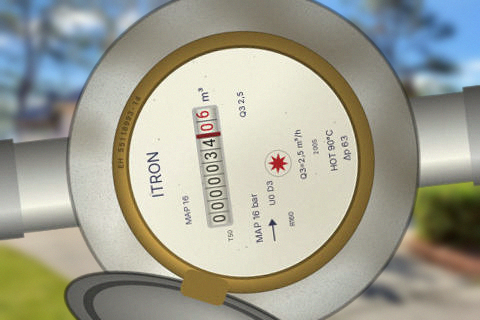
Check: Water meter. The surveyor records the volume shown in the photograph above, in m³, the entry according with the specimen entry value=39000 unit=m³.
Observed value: value=34.06 unit=m³
